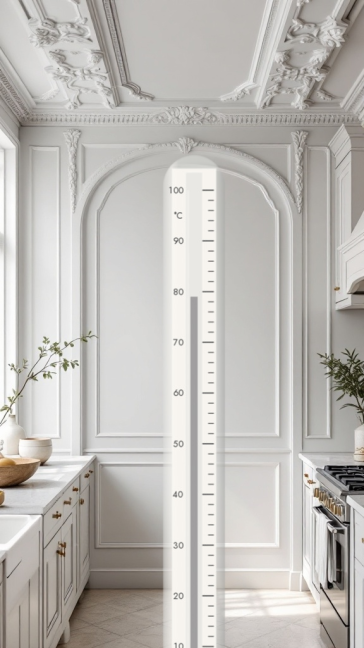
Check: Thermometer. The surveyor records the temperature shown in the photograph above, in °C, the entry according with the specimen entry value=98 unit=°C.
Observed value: value=79 unit=°C
